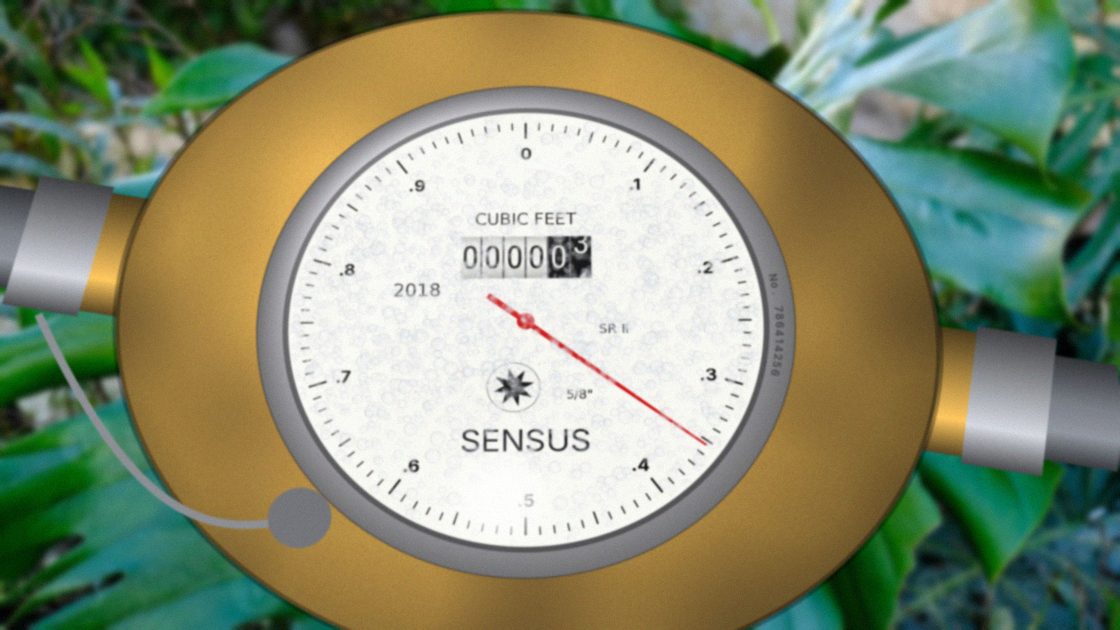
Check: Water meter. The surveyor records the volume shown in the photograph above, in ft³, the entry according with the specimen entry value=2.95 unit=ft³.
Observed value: value=3.35 unit=ft³
